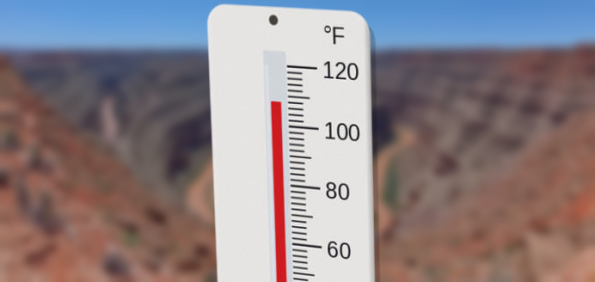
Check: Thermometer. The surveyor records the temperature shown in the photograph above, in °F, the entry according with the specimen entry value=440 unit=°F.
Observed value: value=108 unit=°F
